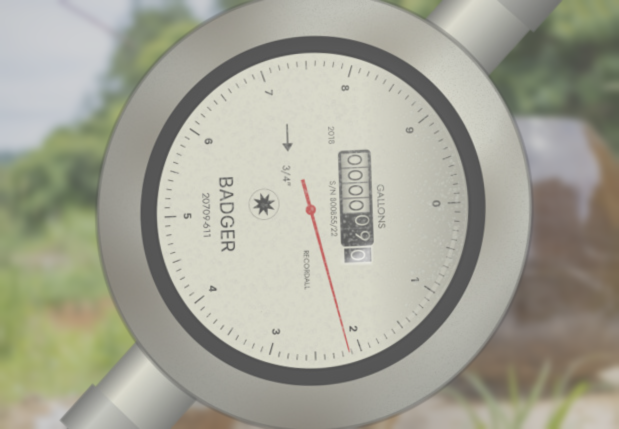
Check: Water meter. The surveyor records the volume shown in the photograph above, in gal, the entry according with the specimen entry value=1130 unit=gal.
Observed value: value=92.1 unit=gal
